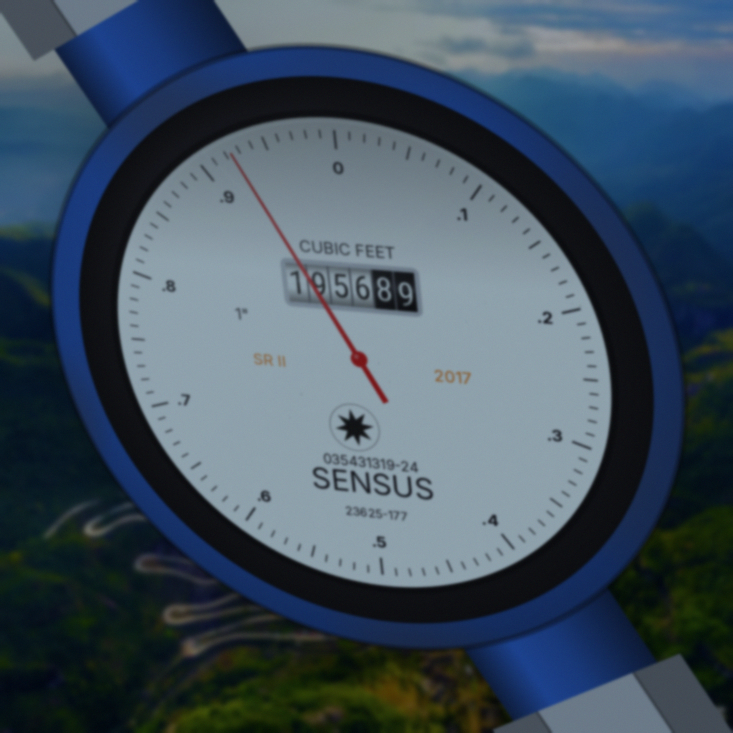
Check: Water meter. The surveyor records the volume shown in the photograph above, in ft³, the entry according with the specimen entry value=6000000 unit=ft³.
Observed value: value=195688.92 unit=ft³
